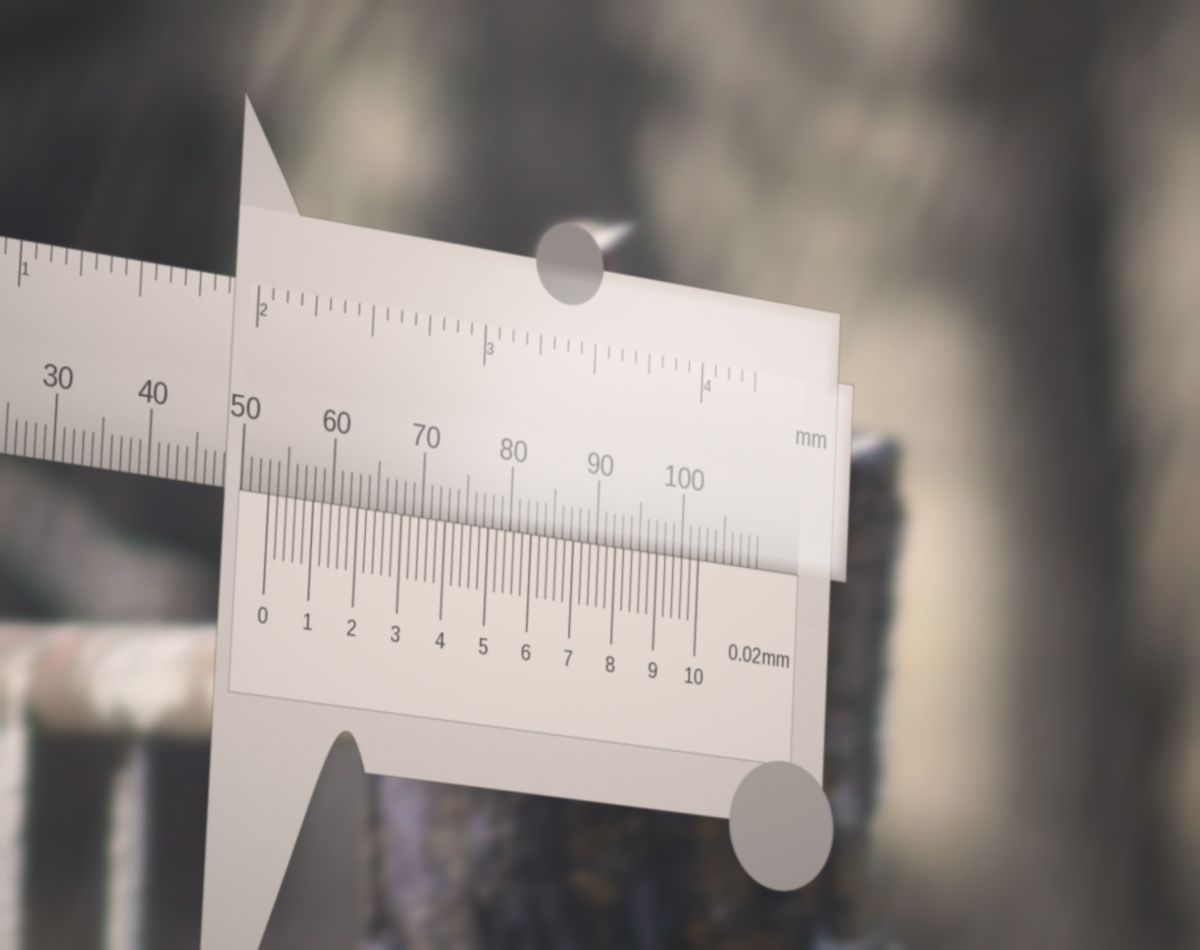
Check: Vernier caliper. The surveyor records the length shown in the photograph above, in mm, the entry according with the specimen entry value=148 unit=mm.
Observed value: value=53.0 unit=mm
